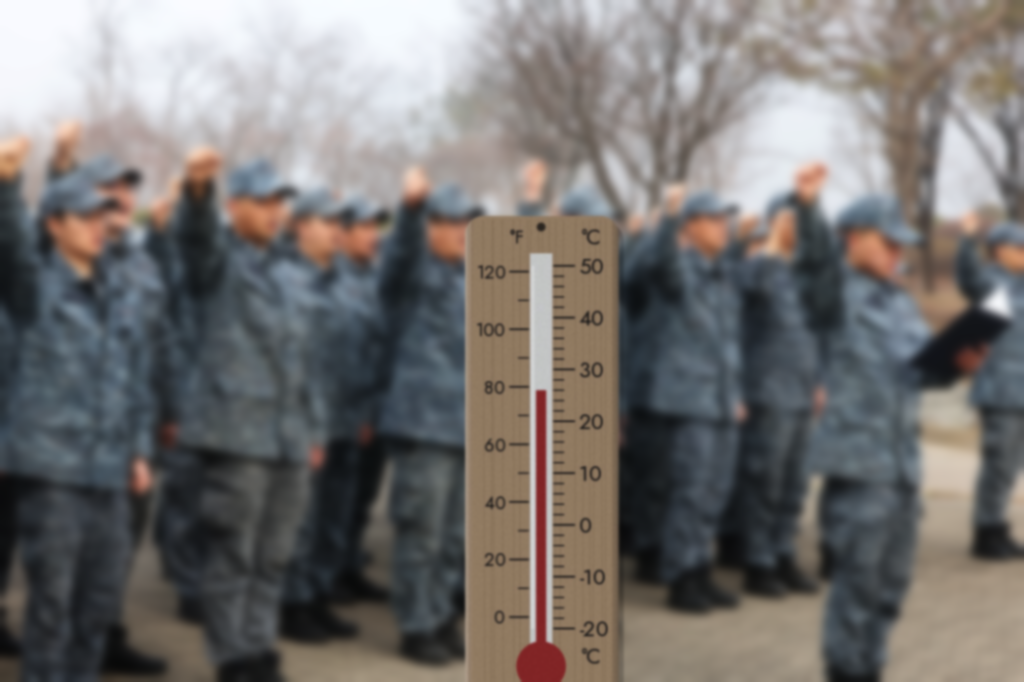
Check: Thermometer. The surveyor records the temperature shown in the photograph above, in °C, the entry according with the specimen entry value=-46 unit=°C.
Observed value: value=26 unit=°C
